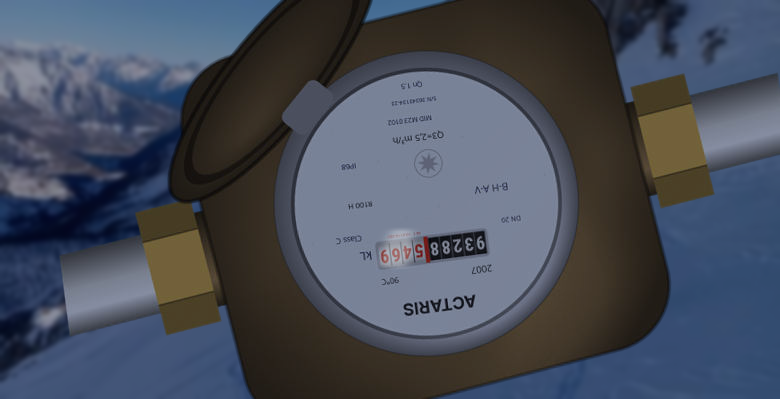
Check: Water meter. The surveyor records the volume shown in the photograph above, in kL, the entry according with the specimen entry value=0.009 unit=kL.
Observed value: value=93288.5469 unit=kL
